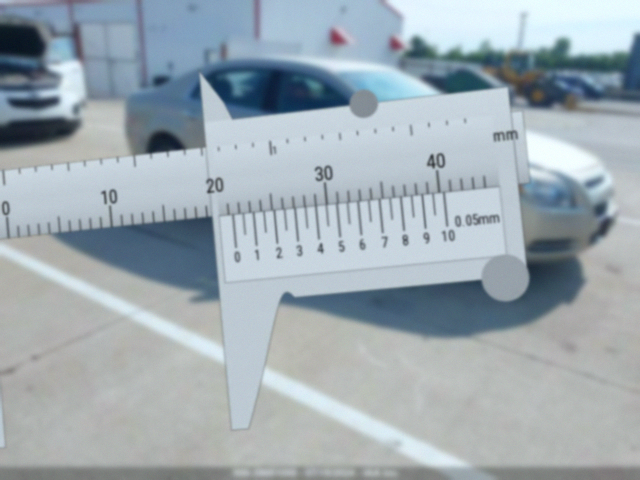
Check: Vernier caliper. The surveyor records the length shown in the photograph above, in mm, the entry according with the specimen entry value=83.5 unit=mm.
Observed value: value=21.4 unit=mm
